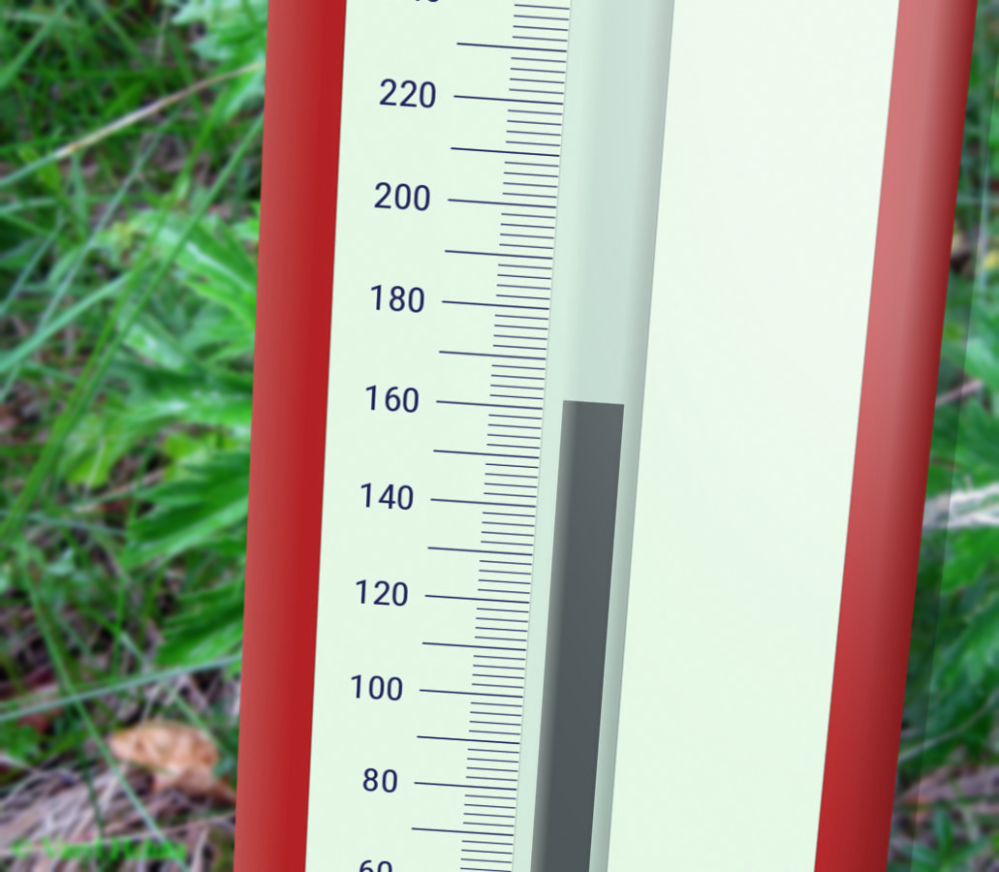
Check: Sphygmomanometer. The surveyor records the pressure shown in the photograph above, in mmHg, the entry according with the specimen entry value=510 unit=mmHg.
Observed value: value=162 unit=mmHg
